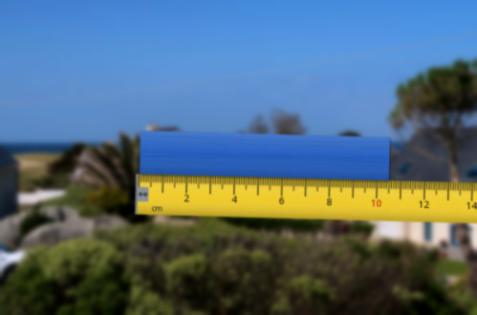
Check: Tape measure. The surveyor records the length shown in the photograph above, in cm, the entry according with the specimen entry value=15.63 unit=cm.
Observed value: value=10.5 unit=cm
